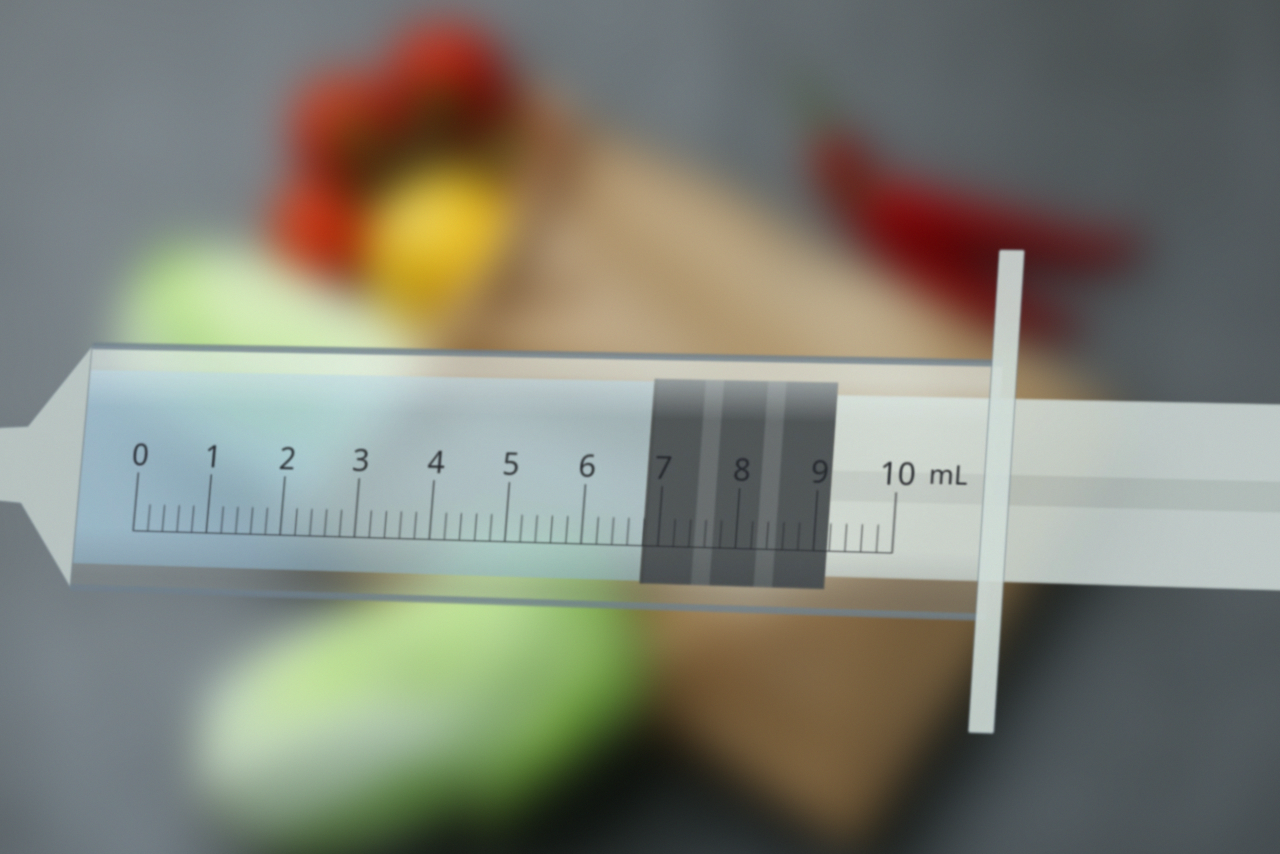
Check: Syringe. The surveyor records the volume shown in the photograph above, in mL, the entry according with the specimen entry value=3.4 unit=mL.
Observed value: value=6.8 unit=mL
